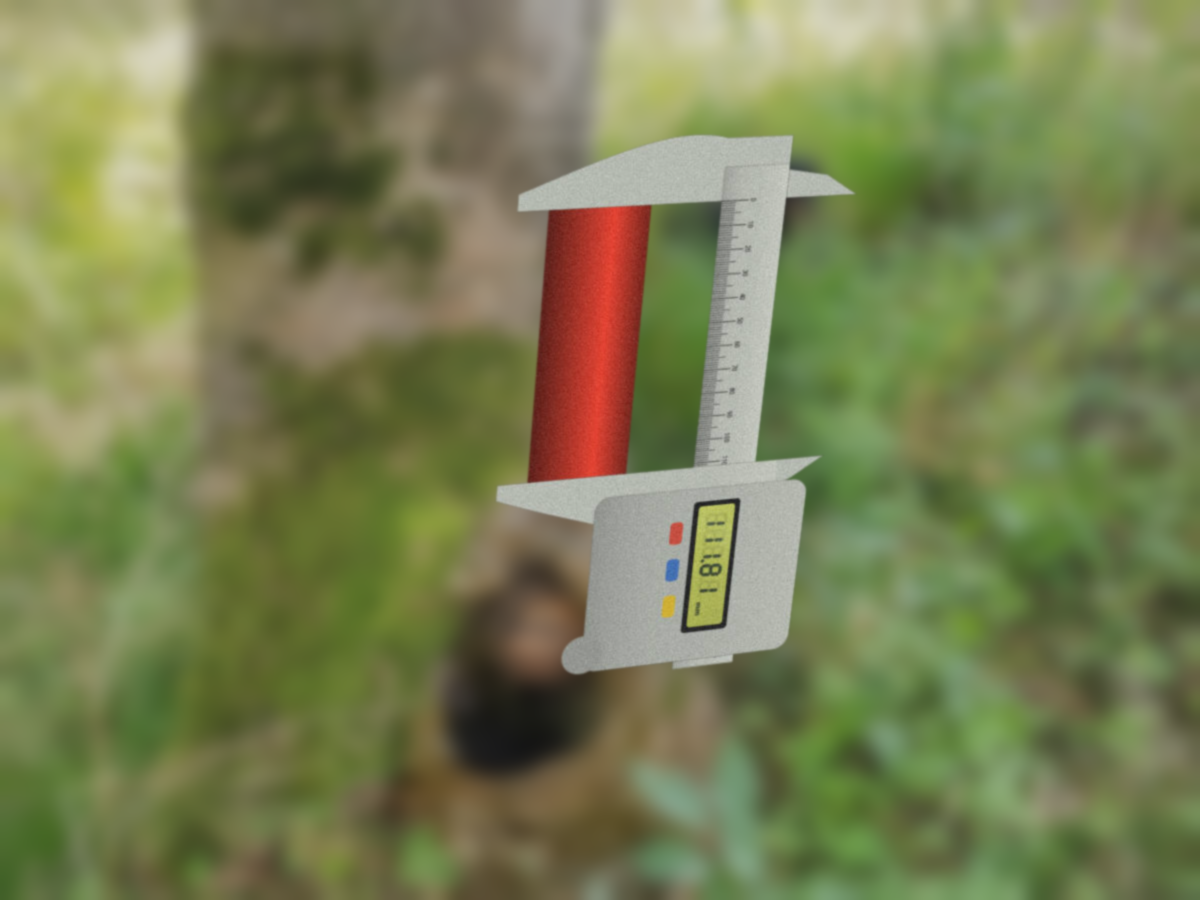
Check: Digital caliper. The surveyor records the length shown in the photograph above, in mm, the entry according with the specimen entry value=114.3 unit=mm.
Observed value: value=111.81 unit=mm
